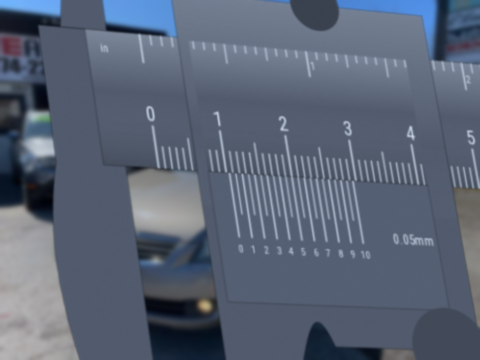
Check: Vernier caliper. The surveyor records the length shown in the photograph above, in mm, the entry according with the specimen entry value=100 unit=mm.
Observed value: value=10.5 unit=mm
